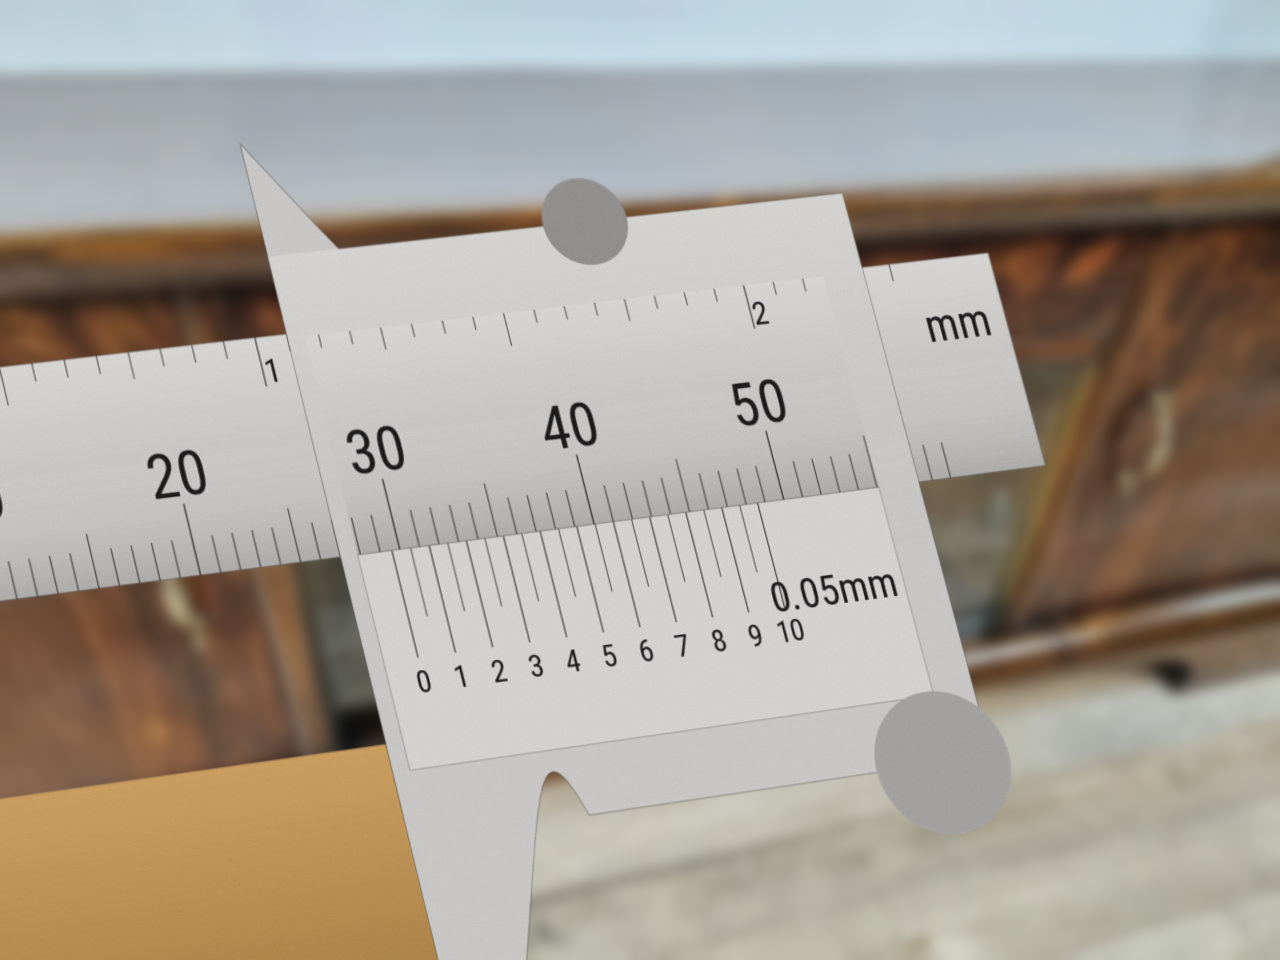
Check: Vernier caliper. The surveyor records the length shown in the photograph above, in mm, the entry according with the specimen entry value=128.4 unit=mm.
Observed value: value=29.6 unit=mm
